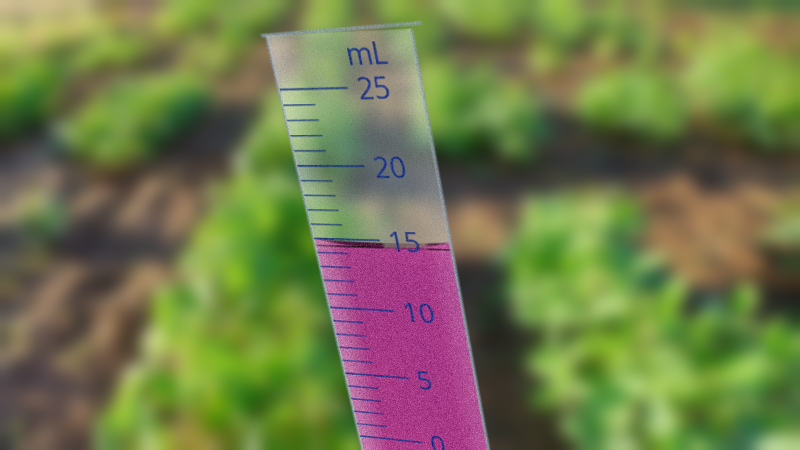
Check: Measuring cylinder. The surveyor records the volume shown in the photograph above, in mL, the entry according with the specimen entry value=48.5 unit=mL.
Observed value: value=14.5 unit=mL
